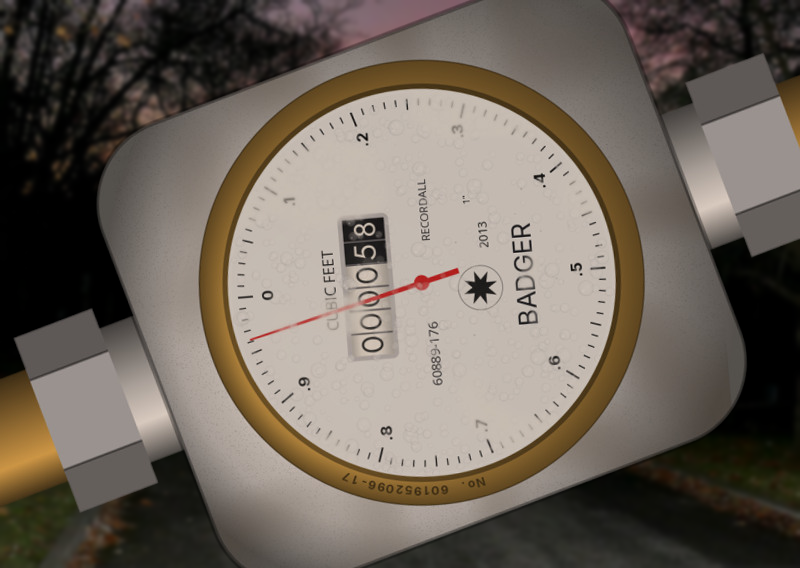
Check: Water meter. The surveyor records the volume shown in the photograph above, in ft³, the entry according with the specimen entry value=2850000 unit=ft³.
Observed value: value=57.96 unit=ft³
